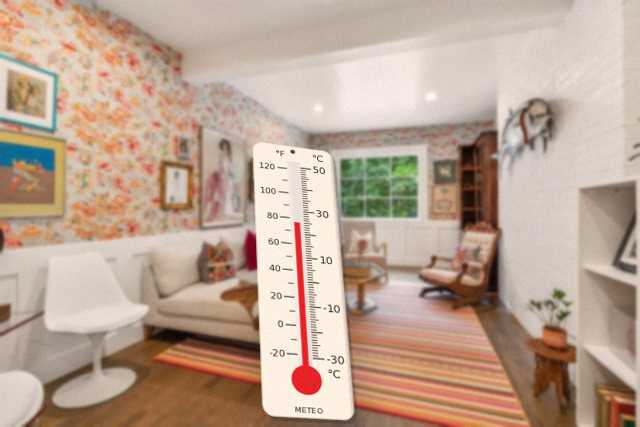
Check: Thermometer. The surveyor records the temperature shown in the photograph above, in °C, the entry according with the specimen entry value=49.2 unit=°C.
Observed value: value=25 unit=°C
